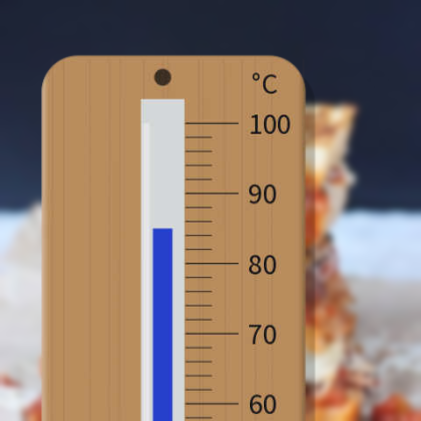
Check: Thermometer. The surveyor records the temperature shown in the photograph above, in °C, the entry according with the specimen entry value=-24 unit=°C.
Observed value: value=85 unit=°C
